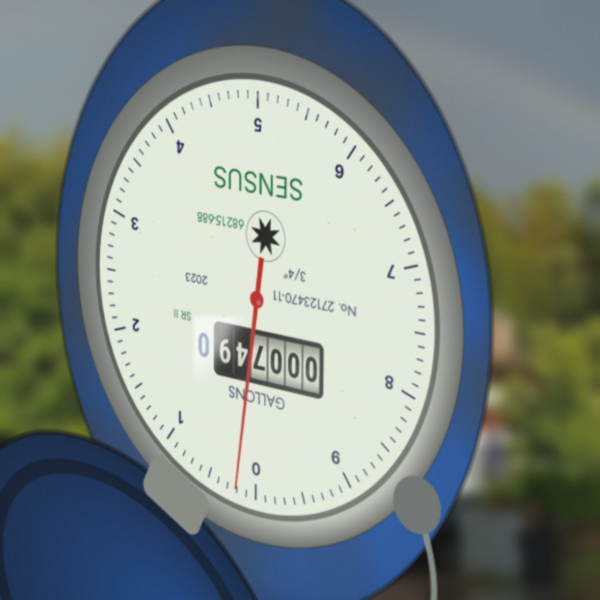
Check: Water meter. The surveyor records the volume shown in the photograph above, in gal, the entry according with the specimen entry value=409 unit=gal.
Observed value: value=7490.2 unit=gal
